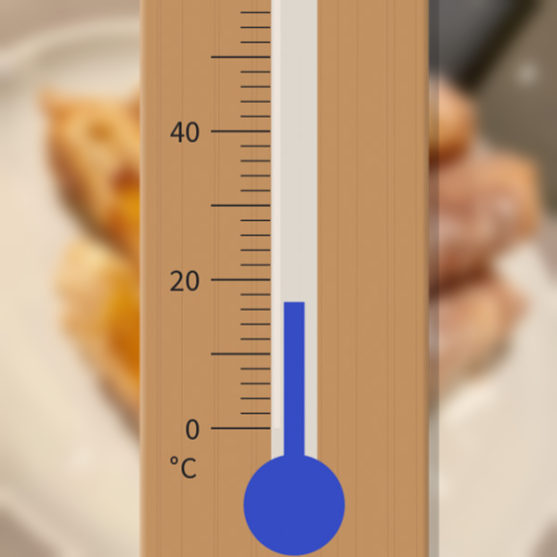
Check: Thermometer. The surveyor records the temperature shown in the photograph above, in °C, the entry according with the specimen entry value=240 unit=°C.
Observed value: value=17 unit=°C
